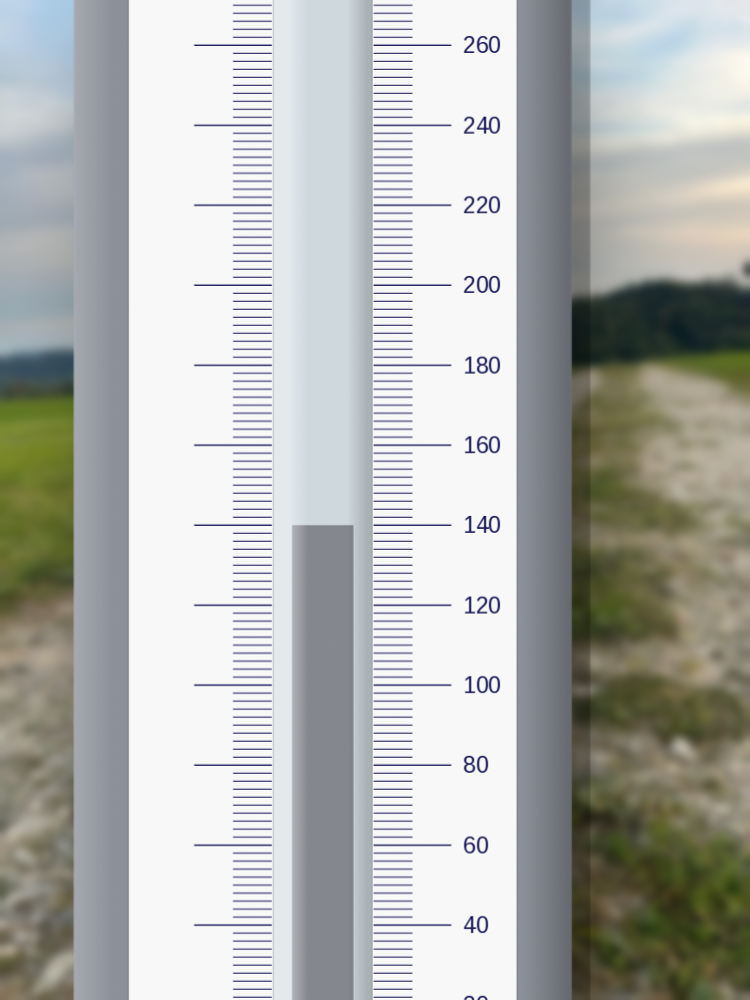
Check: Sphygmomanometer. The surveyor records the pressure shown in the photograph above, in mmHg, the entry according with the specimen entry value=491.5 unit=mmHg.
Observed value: value=140 unit=mmHg
